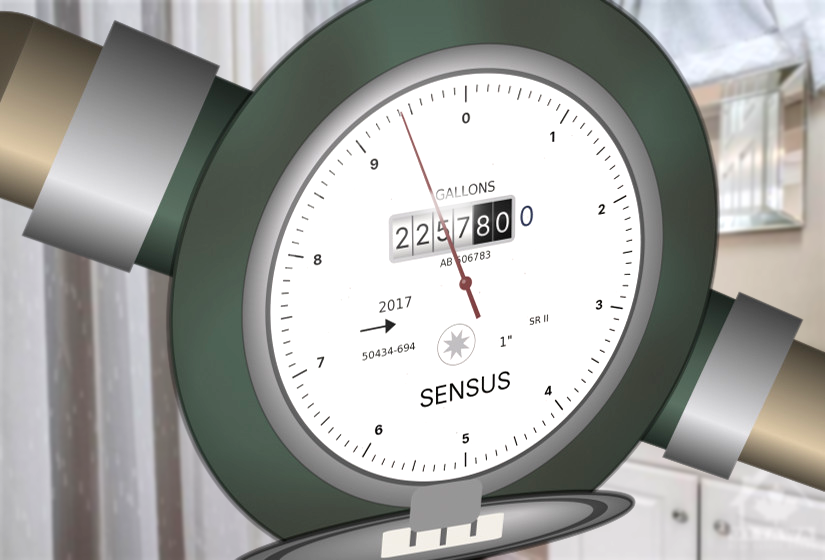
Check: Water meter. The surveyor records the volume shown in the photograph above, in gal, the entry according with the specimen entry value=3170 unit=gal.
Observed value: value=2257799.4 unit=gal
